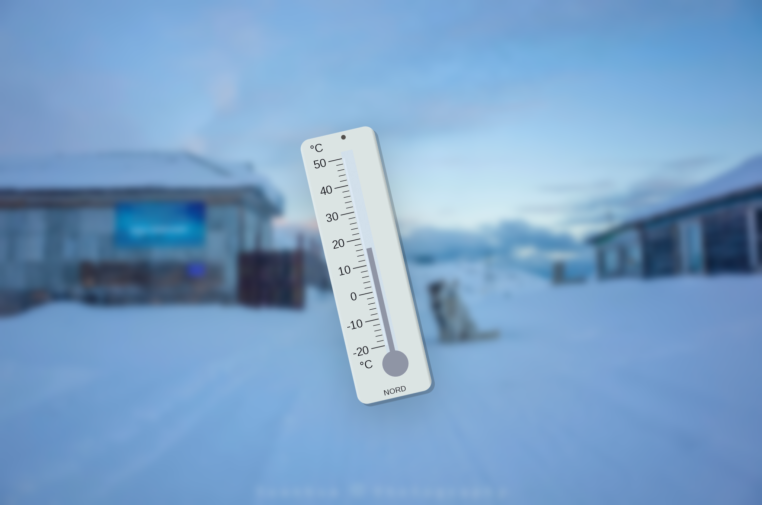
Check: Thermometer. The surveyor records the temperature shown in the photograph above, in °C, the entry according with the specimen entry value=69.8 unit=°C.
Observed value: value=16 unit=°C
